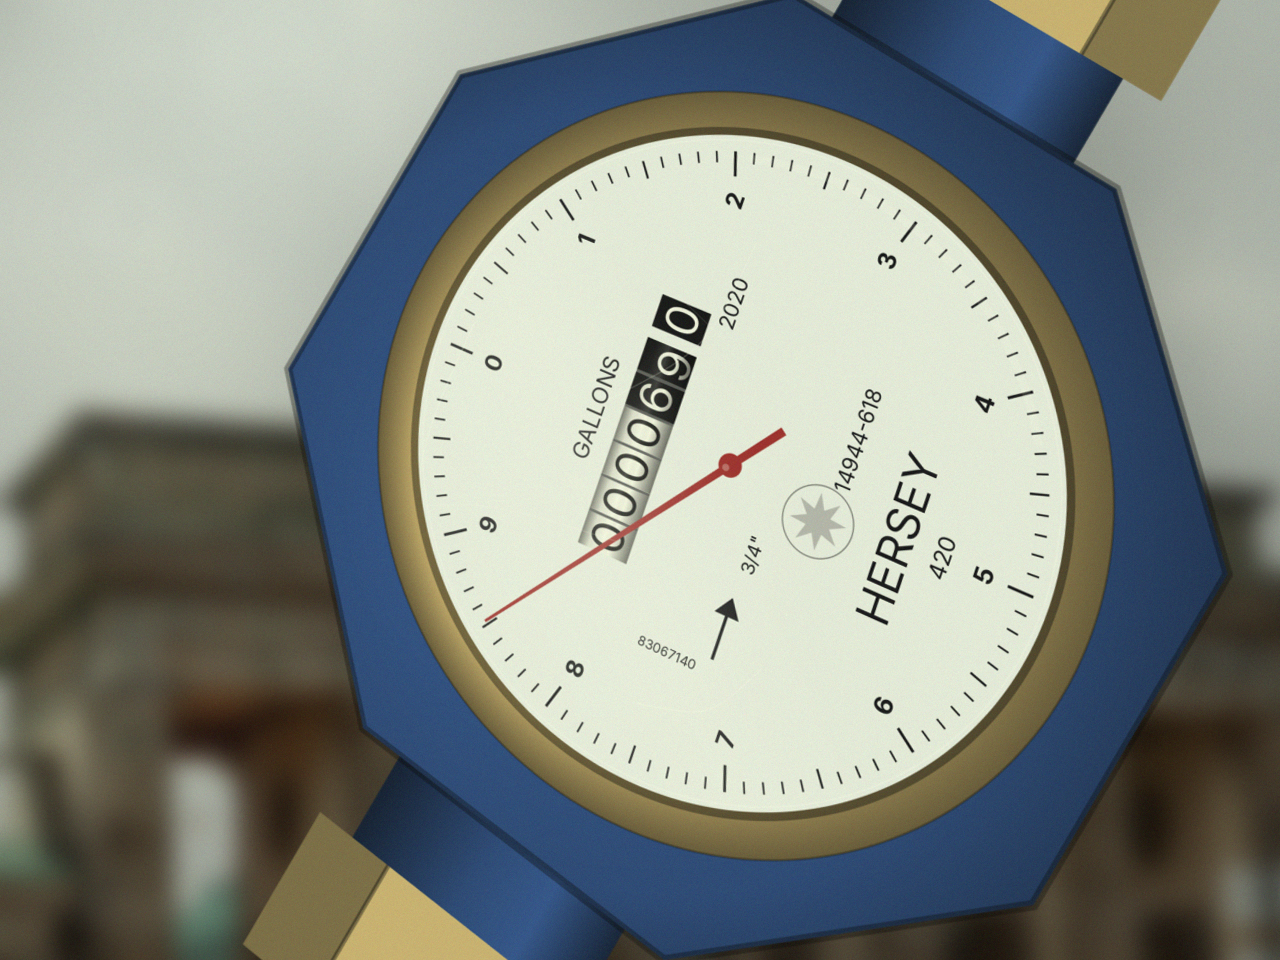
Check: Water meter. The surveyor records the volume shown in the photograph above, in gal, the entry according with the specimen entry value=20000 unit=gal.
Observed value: value=688.5 unit=gal
